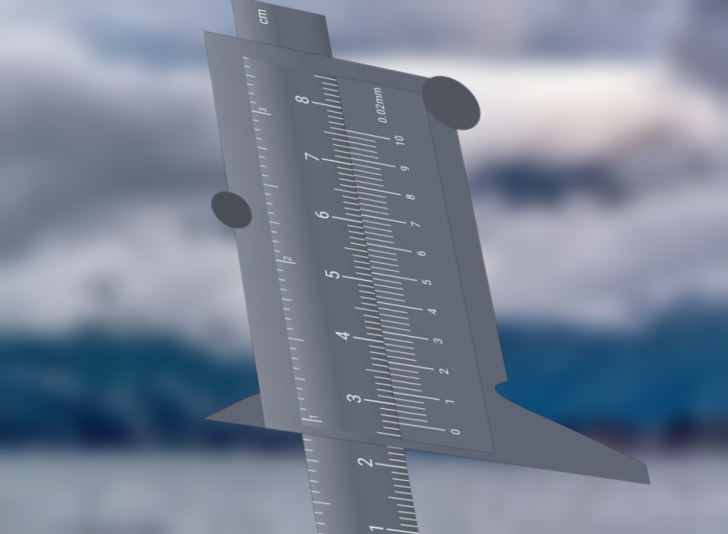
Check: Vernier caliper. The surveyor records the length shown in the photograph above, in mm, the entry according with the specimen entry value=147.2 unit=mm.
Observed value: value=27.0 unit=mm
